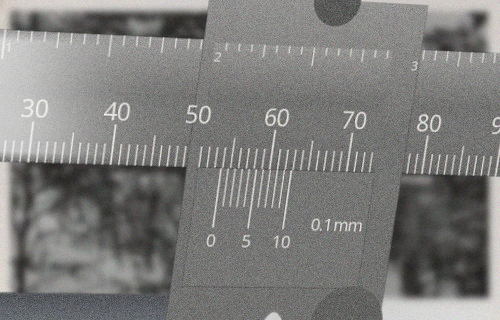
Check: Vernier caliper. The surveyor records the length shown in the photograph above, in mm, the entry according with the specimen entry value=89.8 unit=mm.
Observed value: value=53.8 unit=mm
